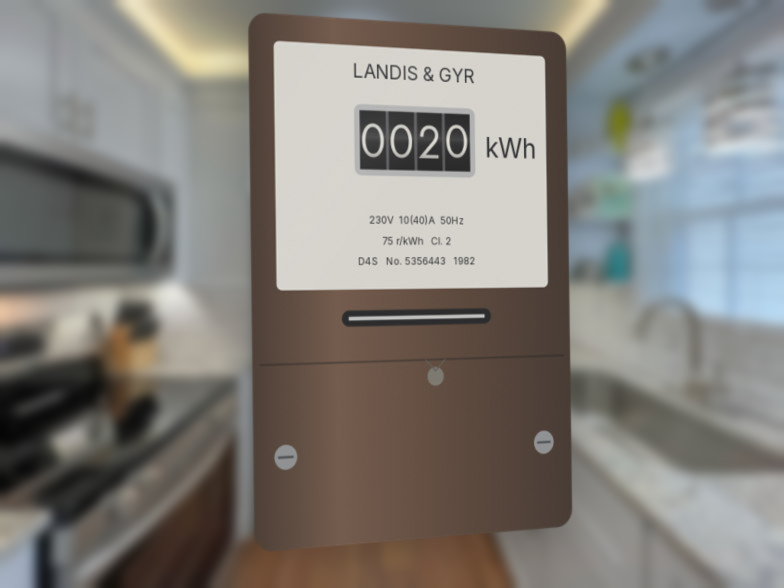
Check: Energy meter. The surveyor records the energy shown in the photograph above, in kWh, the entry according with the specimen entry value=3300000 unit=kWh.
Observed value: value=20 unit=kWh
